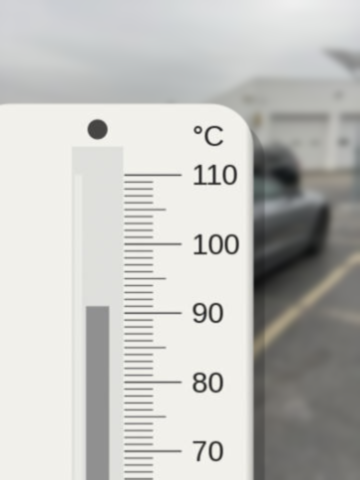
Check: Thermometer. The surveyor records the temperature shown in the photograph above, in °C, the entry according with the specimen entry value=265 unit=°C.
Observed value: value=91 unit=°C
